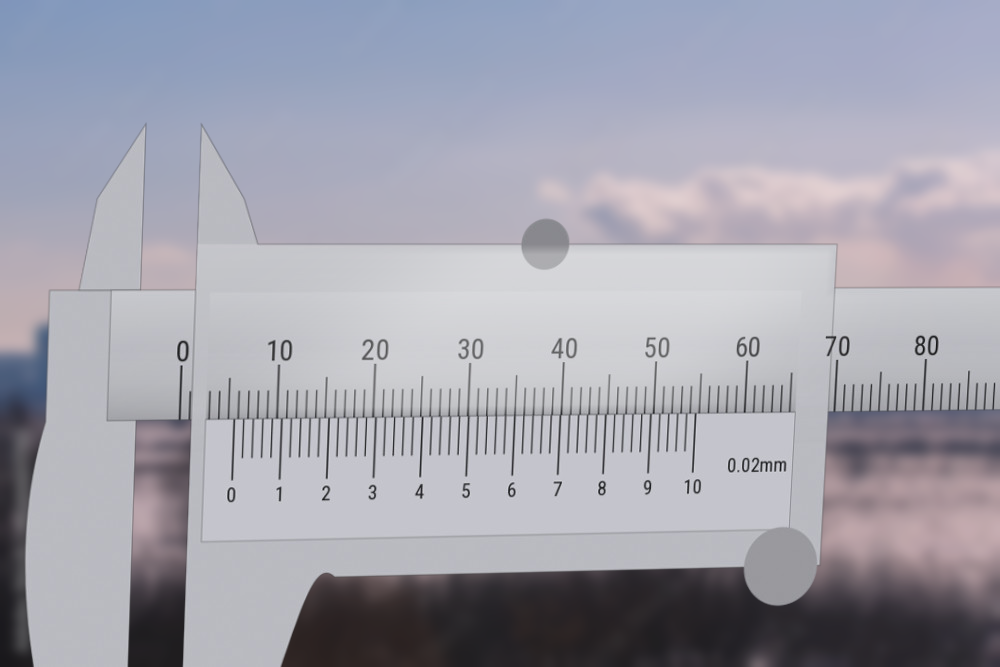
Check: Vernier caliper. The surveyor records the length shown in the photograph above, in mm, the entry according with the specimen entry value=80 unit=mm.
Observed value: value=5.6 unit=mm
